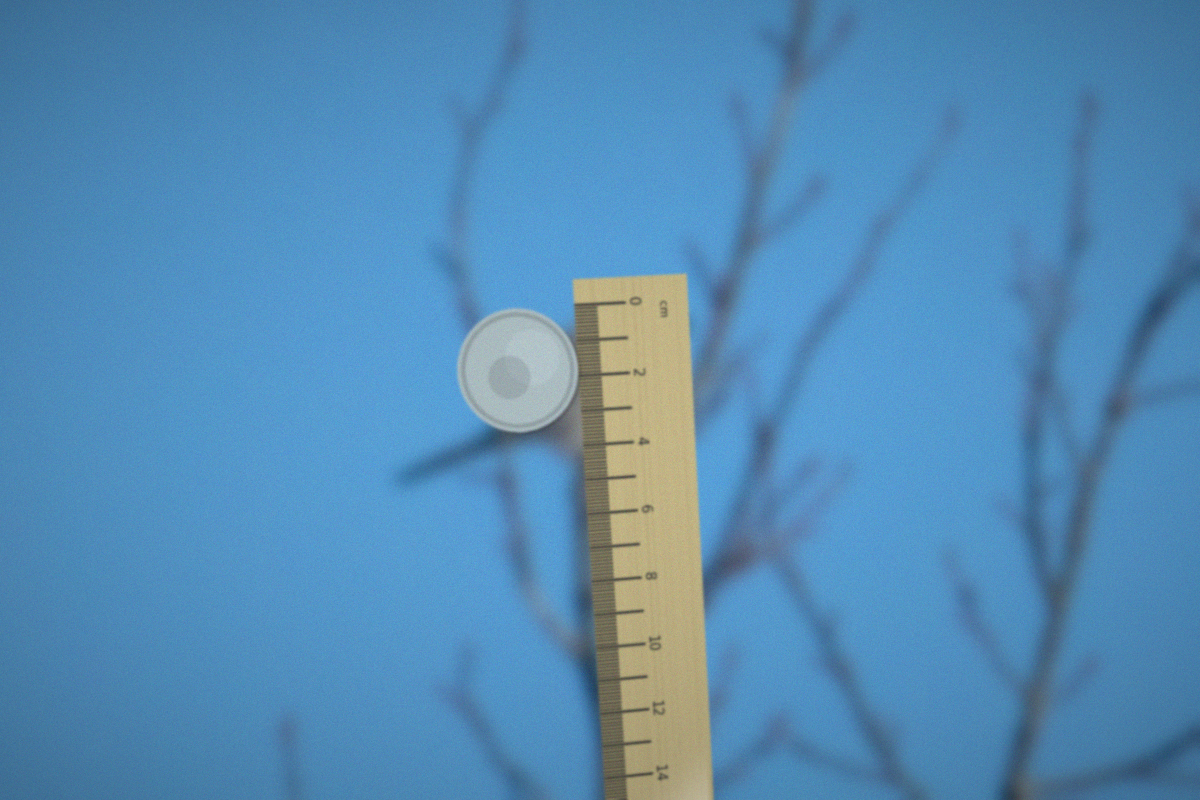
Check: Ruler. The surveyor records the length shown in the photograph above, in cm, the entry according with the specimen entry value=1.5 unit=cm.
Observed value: value=3.5 unit=cm
